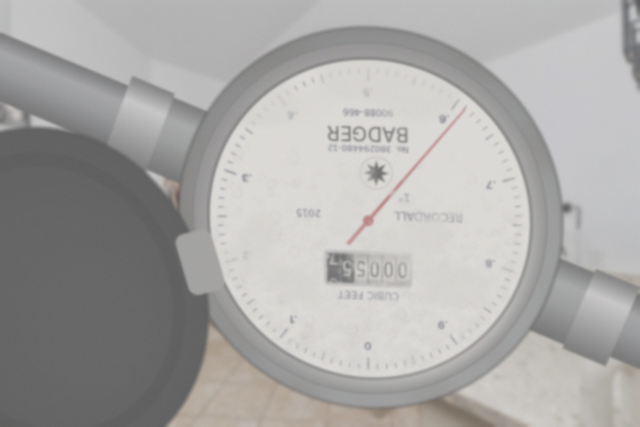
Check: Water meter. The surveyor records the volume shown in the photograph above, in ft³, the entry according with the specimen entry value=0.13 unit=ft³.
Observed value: value=556.61 unit=ft³
